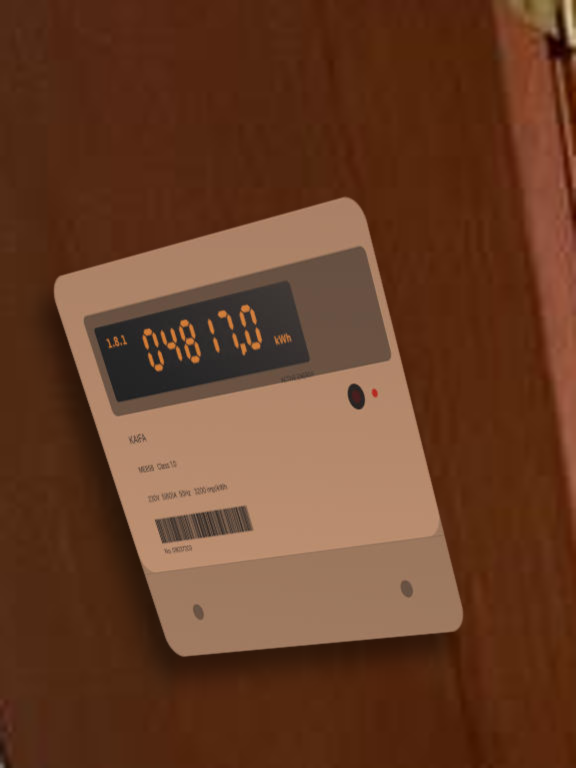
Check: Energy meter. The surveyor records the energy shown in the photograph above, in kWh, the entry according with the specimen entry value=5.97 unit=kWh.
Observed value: value=4817.0 unit=kWh
